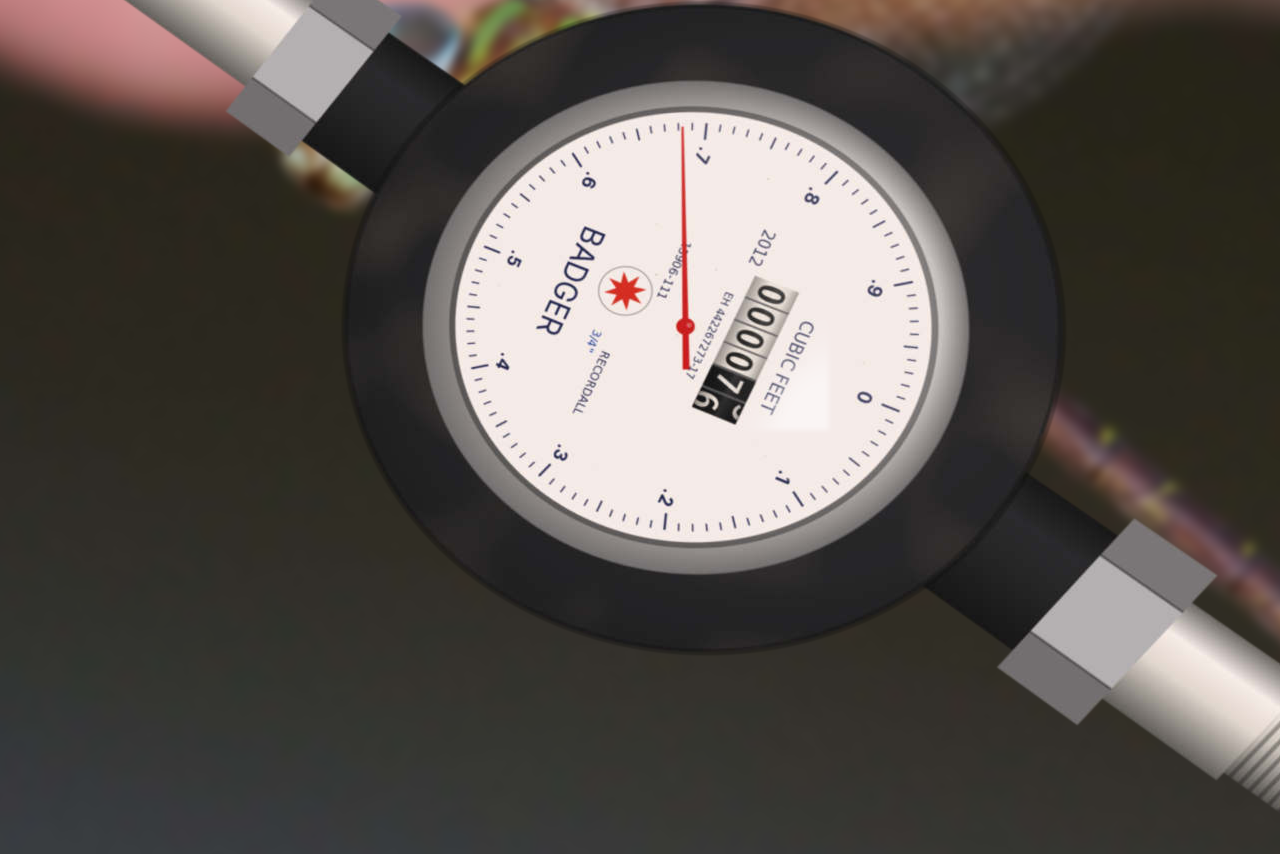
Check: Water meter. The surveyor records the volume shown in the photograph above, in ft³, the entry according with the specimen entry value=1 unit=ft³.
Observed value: value=75.68 unit=ft³
